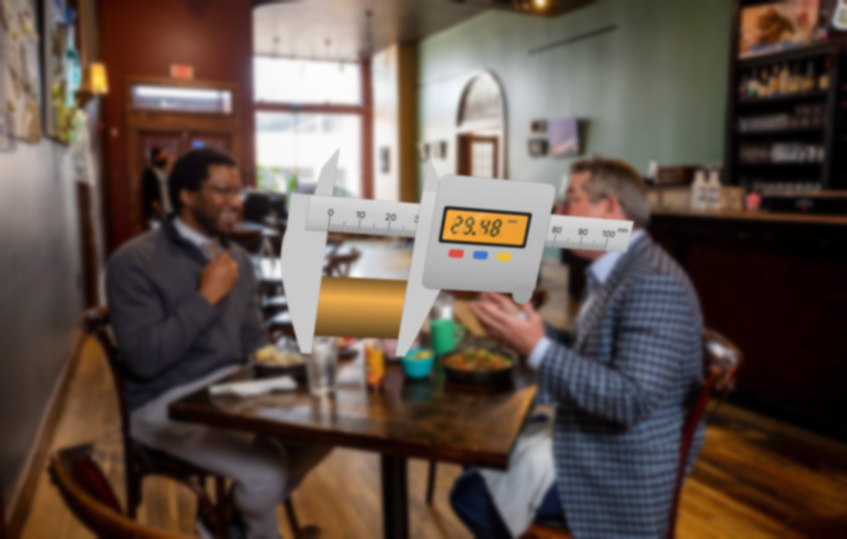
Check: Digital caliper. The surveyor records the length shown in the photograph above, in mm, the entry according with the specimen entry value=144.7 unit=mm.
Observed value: value=29.48 unit=mm
